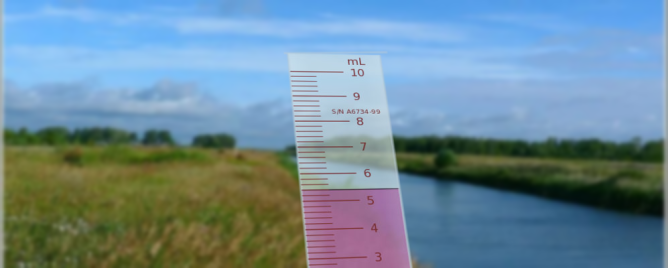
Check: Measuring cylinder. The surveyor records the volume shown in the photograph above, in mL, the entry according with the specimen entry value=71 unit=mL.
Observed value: value=5.4 unit=mL
